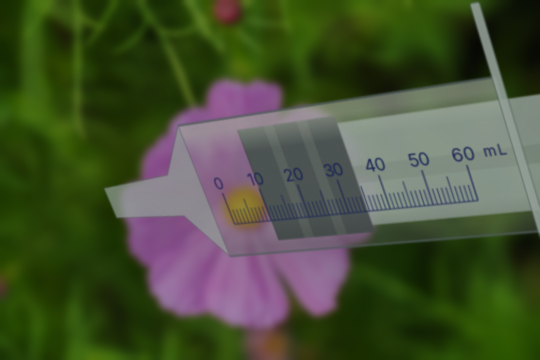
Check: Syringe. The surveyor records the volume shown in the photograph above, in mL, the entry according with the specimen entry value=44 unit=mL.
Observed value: value=10 unit=mL
